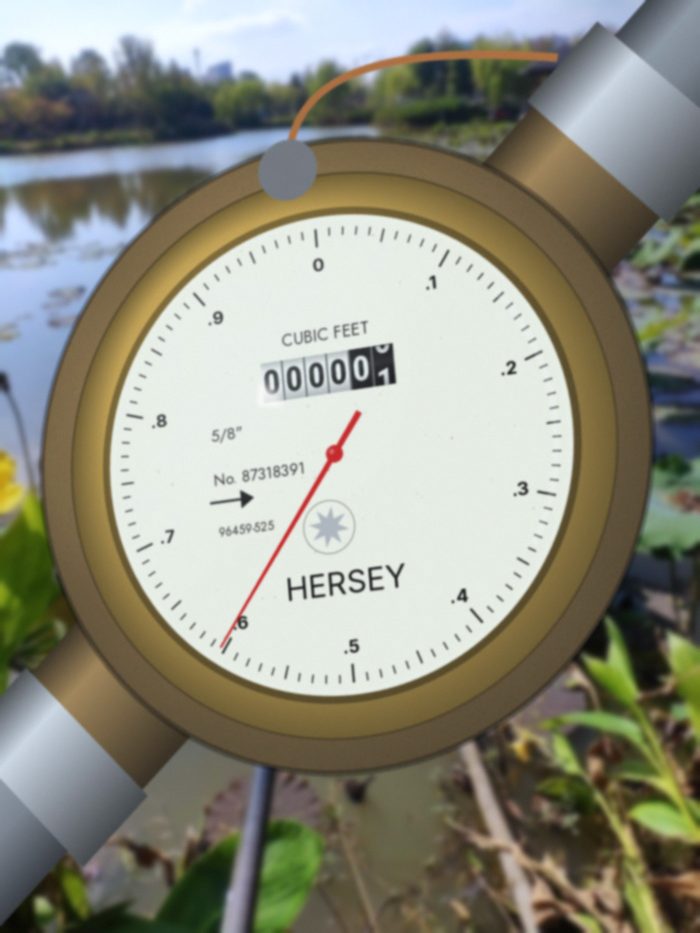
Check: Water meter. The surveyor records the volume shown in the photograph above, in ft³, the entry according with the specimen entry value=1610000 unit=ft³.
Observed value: value=0.60 unit=ft³
